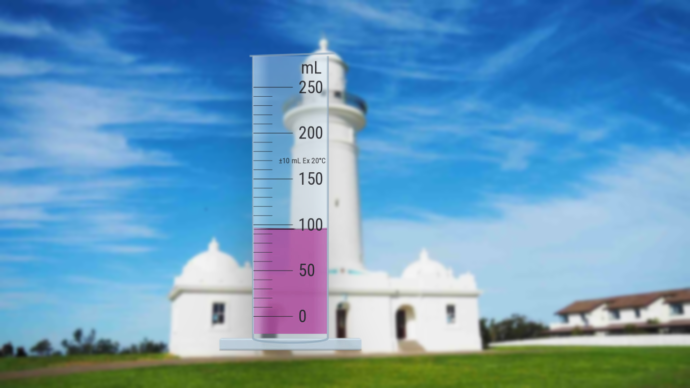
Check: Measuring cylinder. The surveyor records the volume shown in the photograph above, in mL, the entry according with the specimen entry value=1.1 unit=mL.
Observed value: value=95 unit=mL
